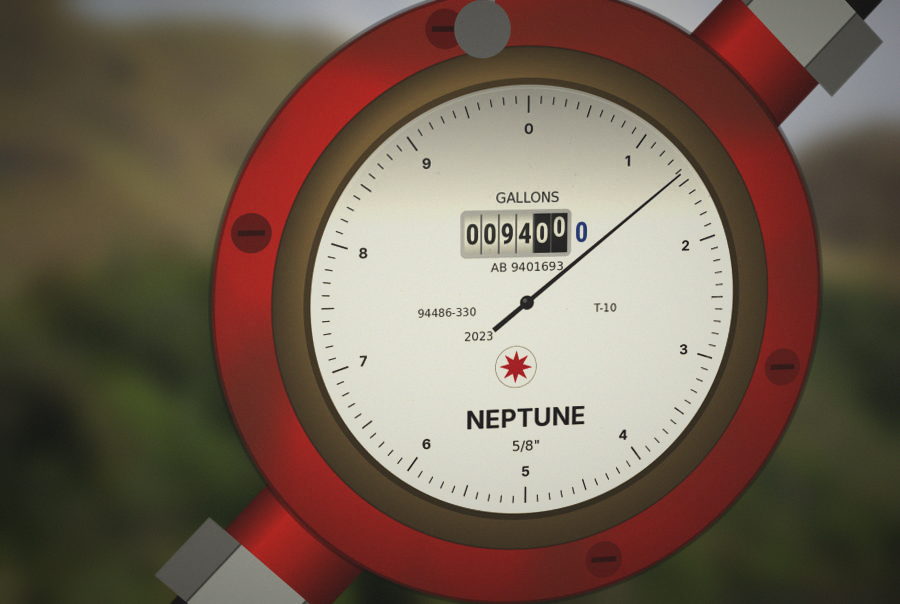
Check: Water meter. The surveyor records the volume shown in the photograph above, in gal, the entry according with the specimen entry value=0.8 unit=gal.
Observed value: value=94001.4 unit=gal
